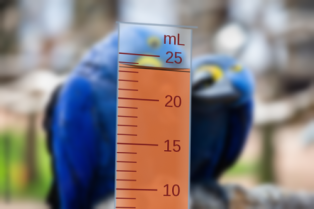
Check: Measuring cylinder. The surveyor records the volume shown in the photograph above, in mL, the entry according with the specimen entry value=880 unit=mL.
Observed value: value=23.5 unit=mL
